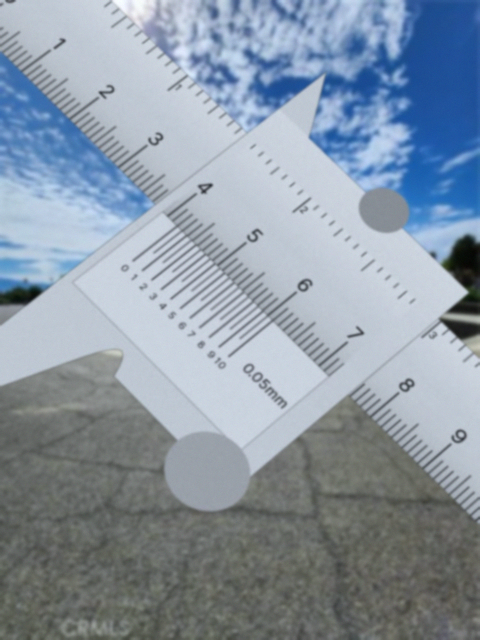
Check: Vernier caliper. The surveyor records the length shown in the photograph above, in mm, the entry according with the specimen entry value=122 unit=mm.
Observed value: value=42.0 unit=mm
